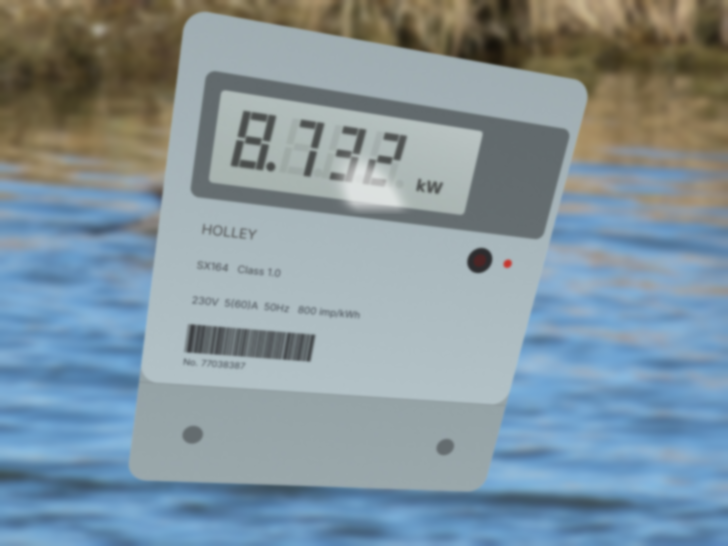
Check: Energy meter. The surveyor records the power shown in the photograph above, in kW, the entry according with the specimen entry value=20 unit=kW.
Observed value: value=8.732 unit=kW
